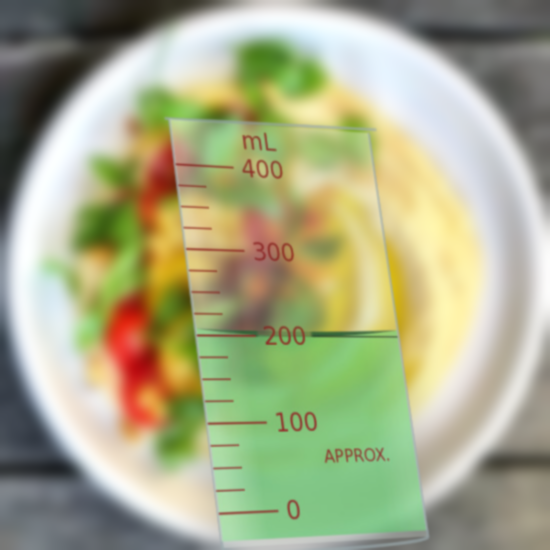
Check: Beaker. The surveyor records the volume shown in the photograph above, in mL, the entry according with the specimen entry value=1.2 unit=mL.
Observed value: value=200 unit=mL
